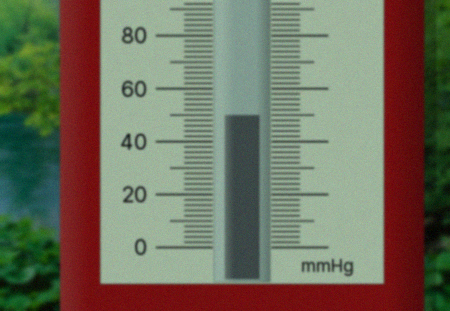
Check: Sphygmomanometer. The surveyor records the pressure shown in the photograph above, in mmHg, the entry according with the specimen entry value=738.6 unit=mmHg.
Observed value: value=50 unit=mmHg
